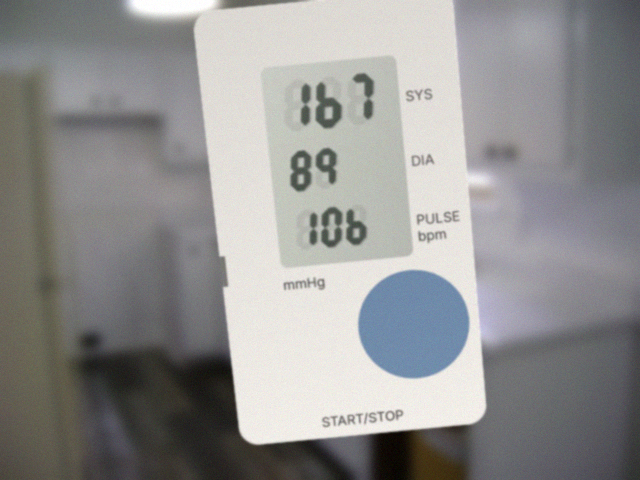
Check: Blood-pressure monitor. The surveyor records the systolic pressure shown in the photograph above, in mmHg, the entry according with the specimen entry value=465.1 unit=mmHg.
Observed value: value=167 unit=mmHg
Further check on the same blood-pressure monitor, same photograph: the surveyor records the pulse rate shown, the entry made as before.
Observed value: value=106 unit=bpm
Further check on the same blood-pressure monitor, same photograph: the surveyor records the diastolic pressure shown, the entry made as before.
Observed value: value=89 unit=mmHg
